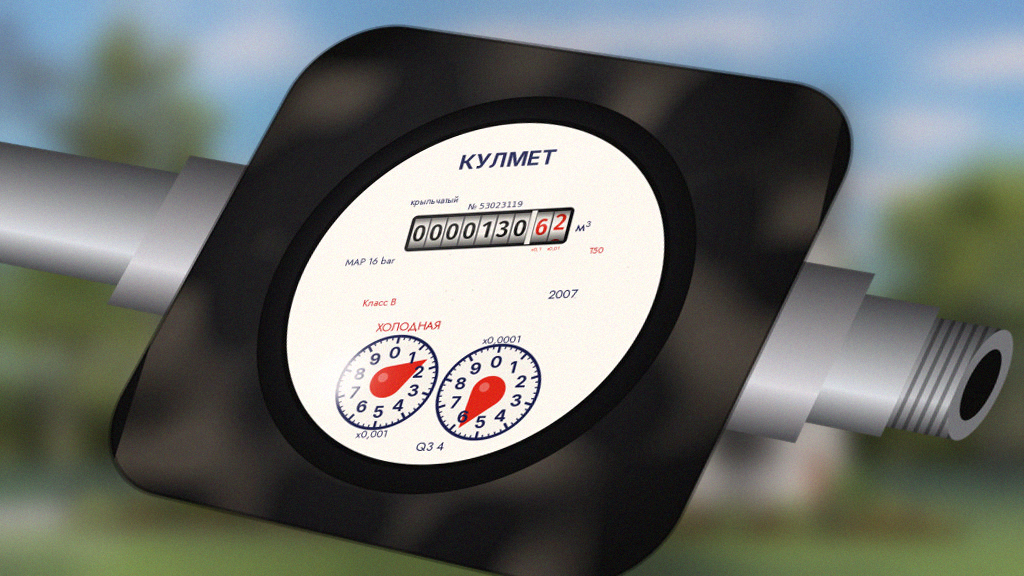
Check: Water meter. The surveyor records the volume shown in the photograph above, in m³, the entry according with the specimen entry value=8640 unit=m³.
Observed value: value=130.6215 unit=m³
